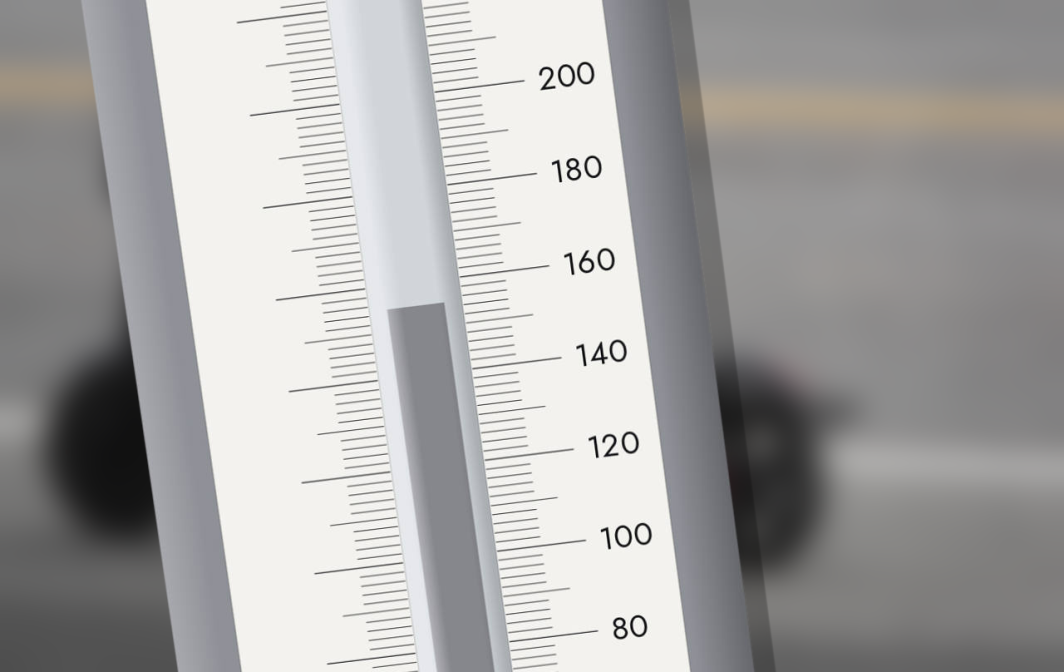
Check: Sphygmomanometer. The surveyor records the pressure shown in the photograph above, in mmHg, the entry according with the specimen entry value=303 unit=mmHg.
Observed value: value=155 unit=mmHg
